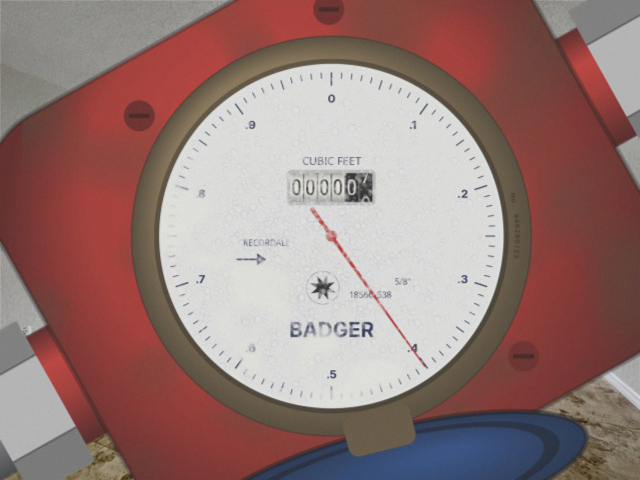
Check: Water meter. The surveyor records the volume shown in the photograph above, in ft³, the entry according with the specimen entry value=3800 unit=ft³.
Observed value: value=7.40 unit=ft³
